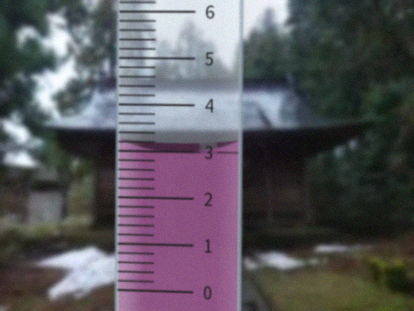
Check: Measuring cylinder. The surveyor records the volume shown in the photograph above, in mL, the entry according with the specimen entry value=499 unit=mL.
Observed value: value=3 unit=mL
